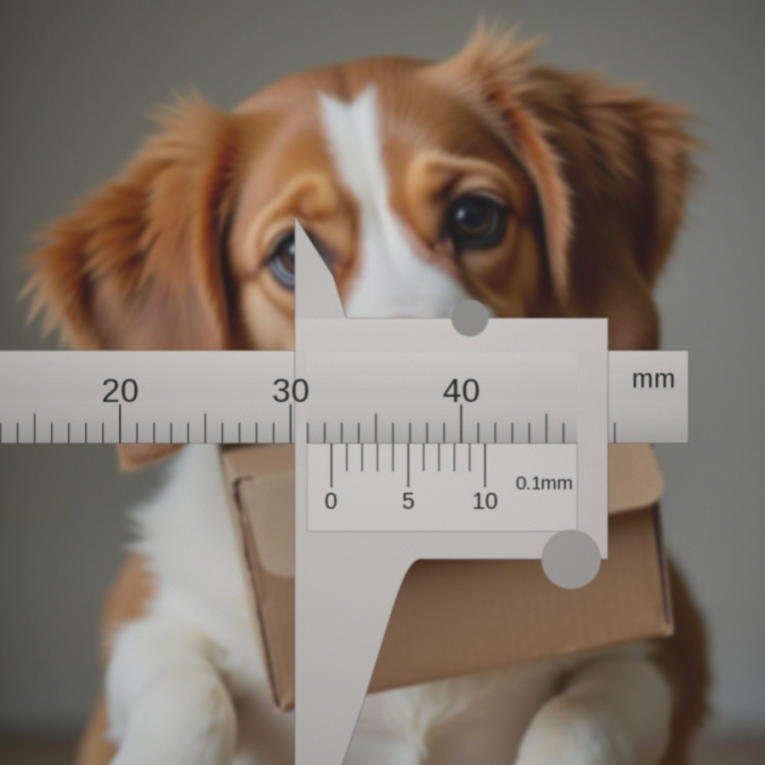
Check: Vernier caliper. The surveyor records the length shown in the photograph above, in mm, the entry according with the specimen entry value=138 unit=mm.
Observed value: value=32.4 unit=mm
